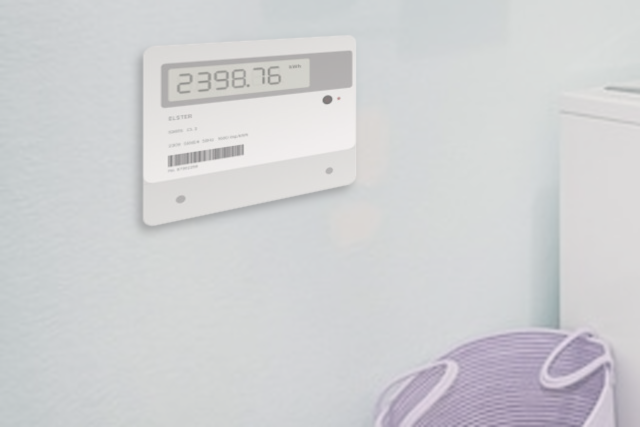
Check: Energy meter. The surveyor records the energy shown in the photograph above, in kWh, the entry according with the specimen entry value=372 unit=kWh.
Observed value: value=2398.76 unit=kWh
